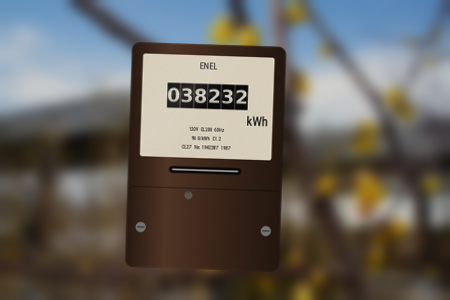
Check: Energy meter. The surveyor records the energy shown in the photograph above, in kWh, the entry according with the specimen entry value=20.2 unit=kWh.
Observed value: value=38232 unit=kWh
